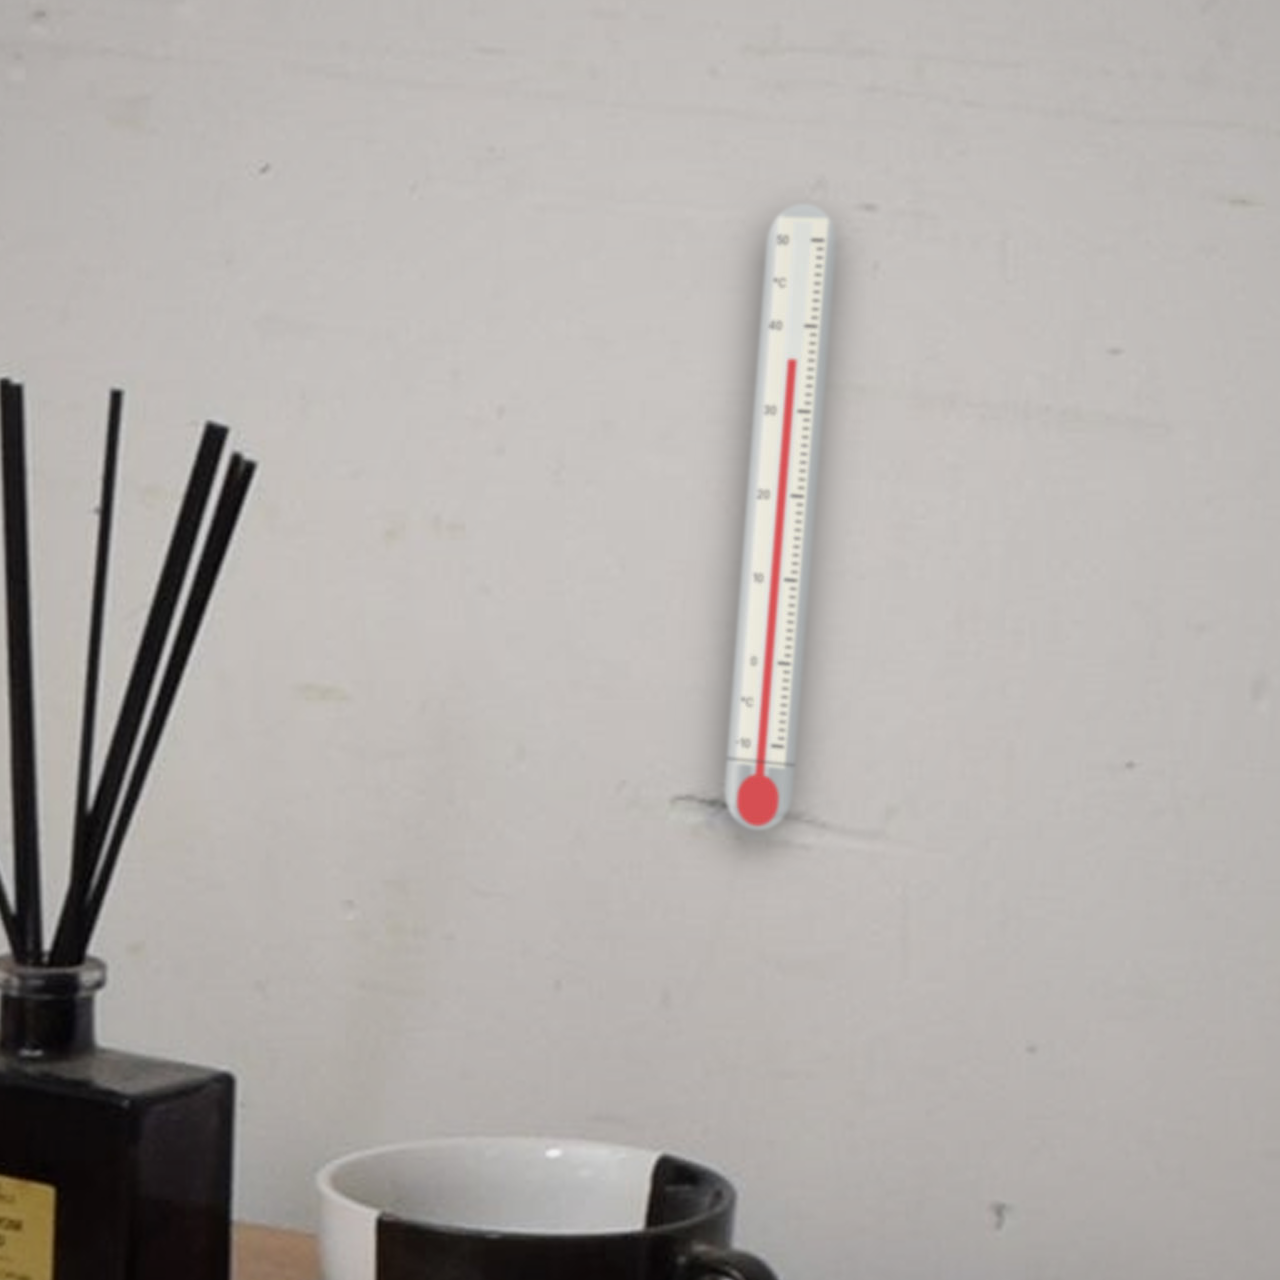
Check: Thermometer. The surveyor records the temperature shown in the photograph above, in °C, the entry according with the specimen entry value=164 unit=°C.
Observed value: value=36 unit=°C
